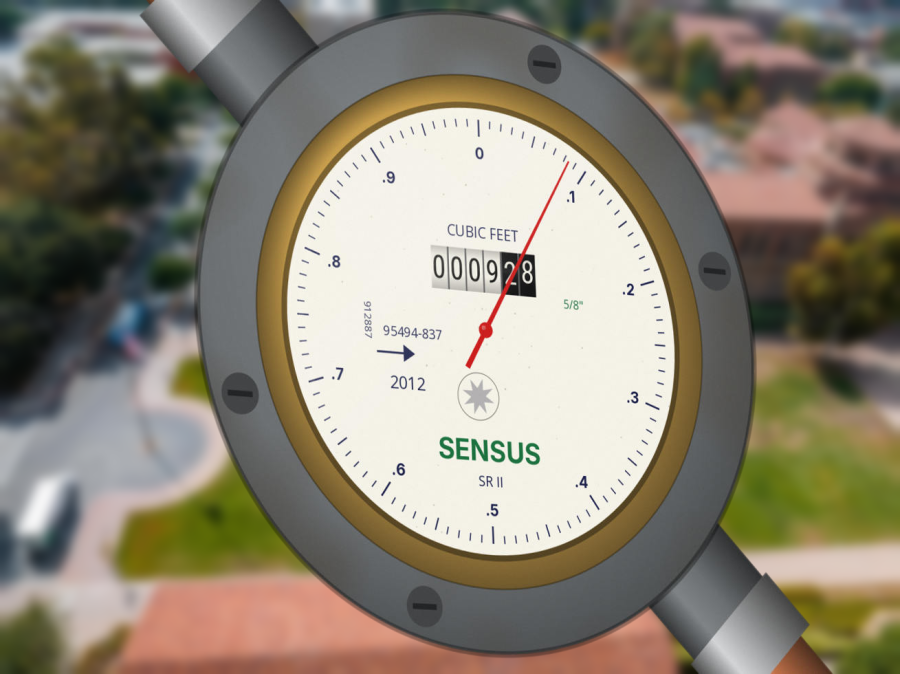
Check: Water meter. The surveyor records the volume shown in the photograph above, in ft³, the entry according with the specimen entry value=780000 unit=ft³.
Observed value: value=928.08 unit=ft³
